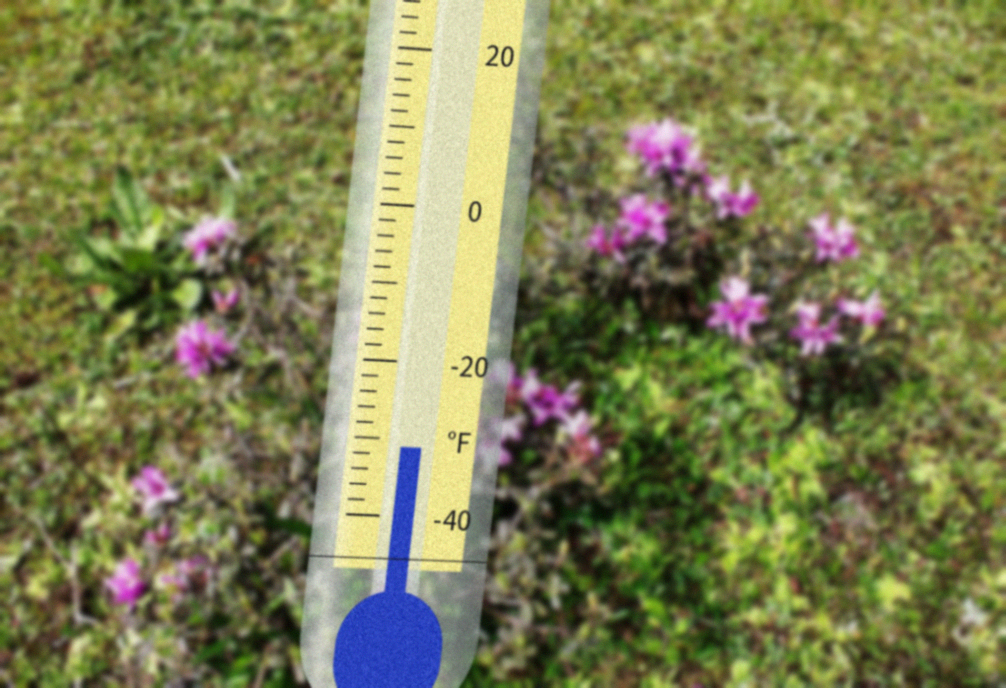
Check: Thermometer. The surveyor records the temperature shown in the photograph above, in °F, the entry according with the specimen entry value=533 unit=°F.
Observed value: value=-31 unit=°F
